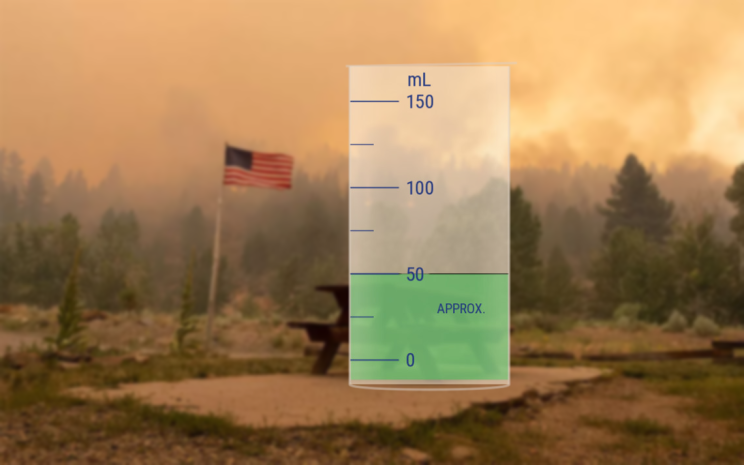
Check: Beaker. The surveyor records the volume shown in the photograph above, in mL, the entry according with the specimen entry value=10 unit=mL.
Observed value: value=50 unit=mL
